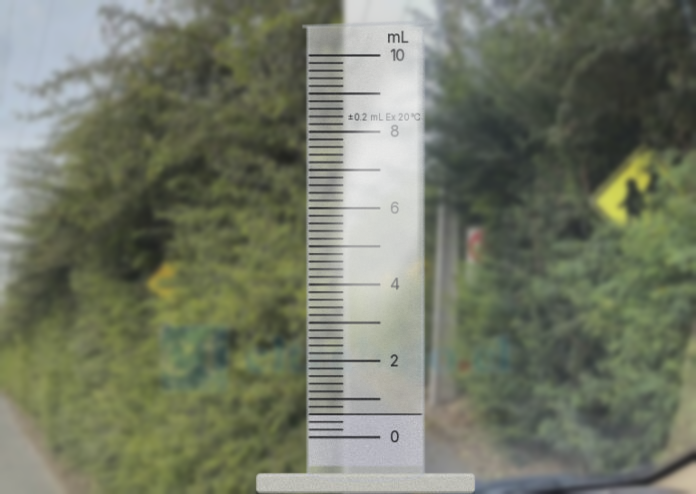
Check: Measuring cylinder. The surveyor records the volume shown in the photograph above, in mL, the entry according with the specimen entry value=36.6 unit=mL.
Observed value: value=0.6 unit=mL
